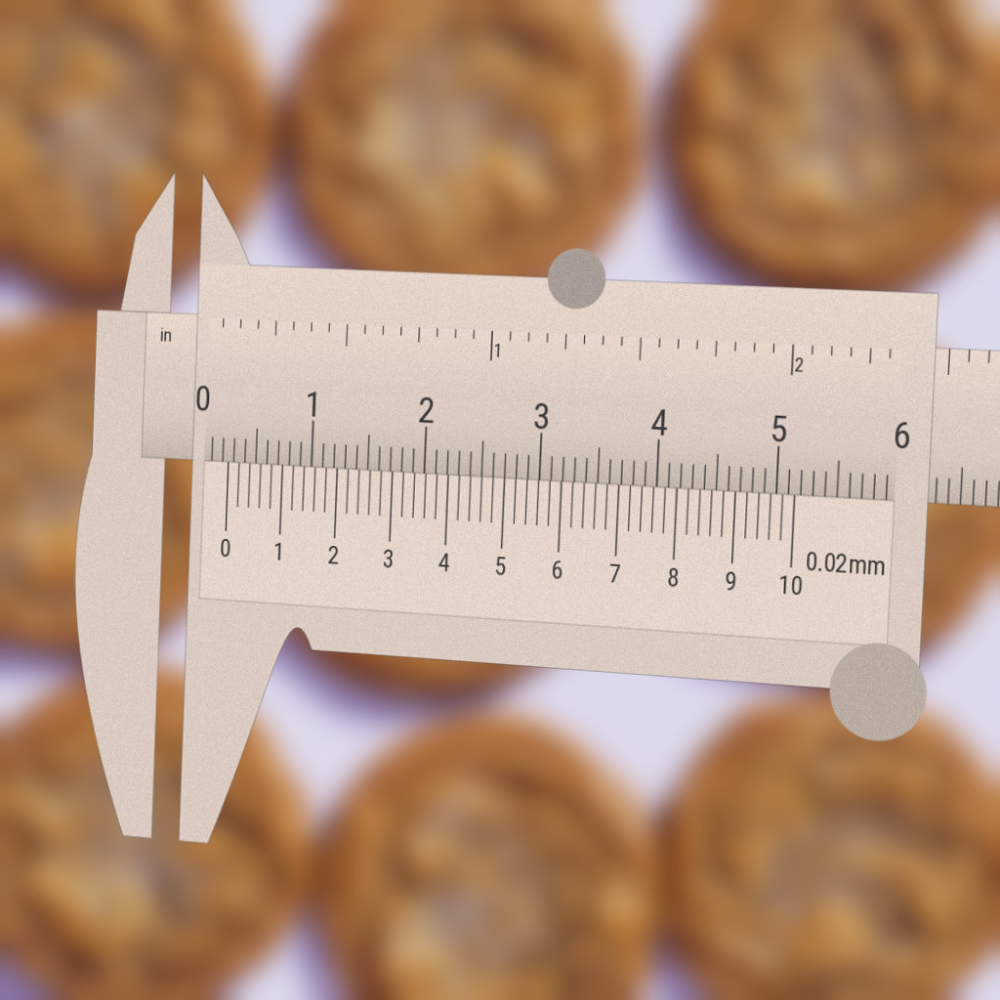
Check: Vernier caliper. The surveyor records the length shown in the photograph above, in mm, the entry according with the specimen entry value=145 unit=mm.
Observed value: value=2.5 unit=mm
